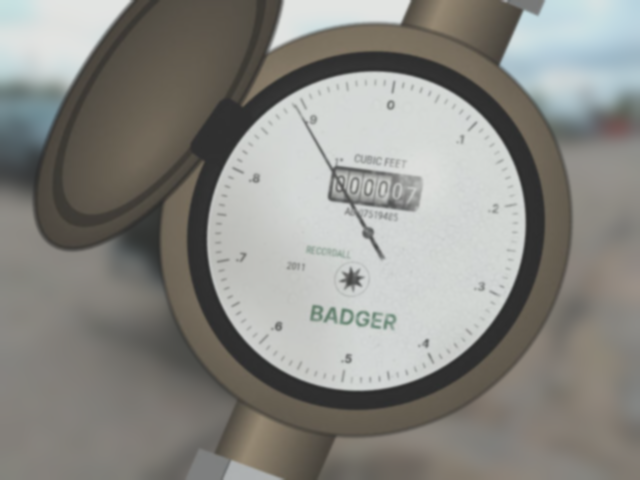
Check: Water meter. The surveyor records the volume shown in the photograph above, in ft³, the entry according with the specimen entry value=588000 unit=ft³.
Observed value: value=6.89 unit=ft³
